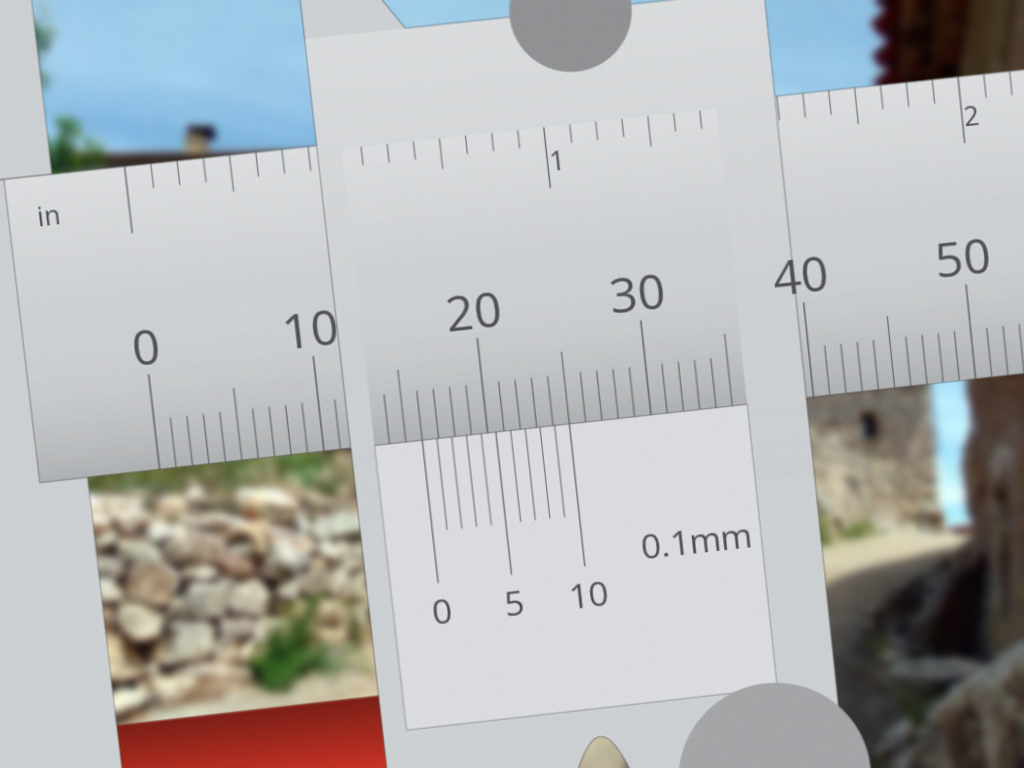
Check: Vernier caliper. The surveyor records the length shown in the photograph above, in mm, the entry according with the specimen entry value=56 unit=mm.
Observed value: value=16.0 unit=mm
